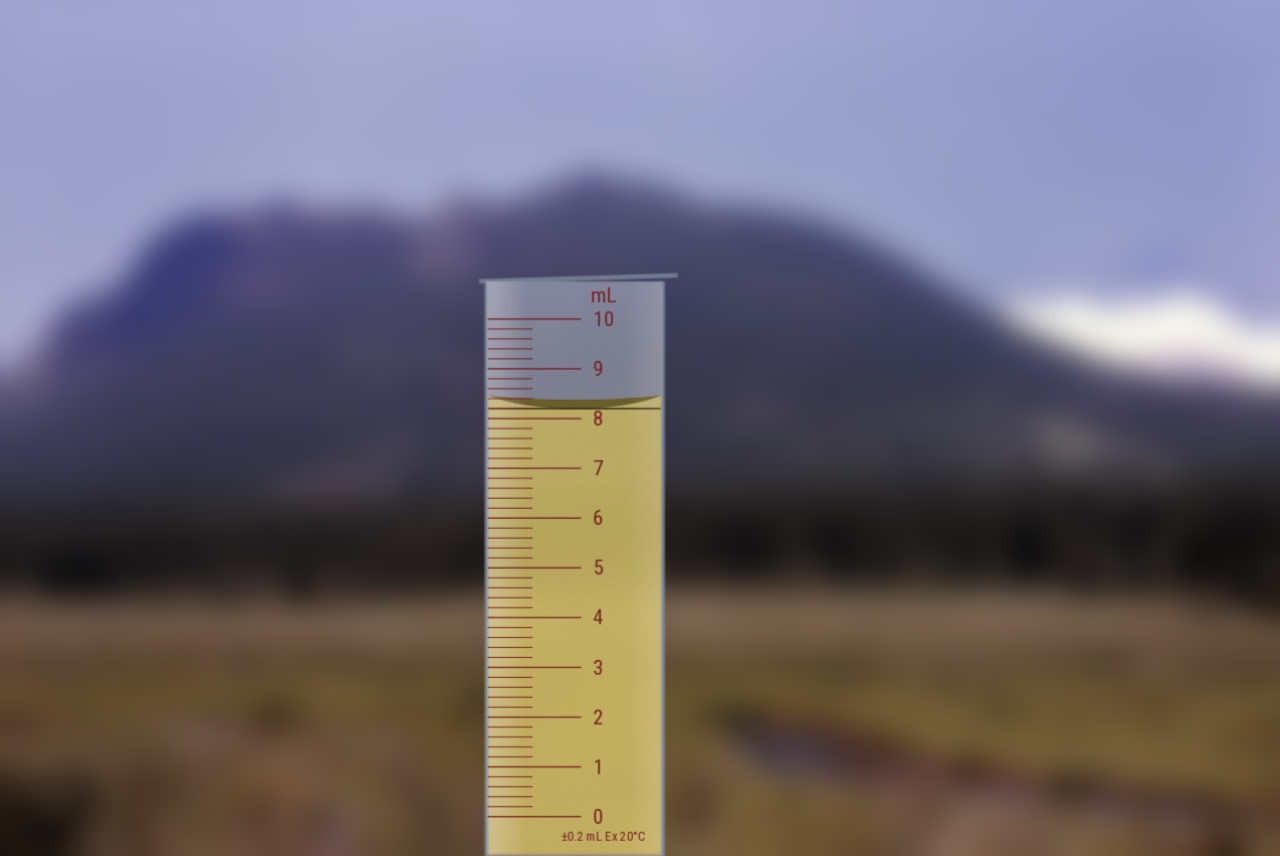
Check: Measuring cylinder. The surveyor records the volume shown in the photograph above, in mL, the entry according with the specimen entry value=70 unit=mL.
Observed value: value=8.2 unit=mL
